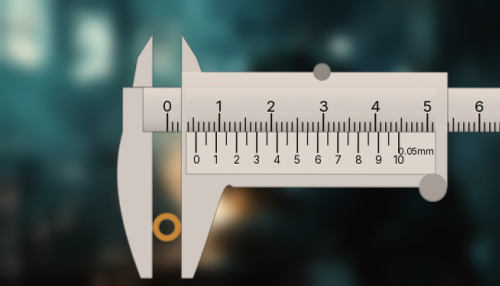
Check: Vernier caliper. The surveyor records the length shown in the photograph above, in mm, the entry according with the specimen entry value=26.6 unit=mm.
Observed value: value=5.5 unit=mm
